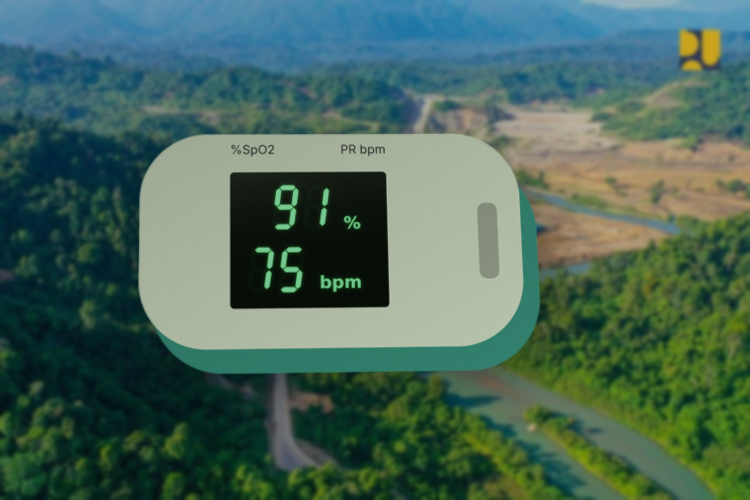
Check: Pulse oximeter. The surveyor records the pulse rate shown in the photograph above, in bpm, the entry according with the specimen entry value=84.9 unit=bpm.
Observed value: value=75 unit=bpm
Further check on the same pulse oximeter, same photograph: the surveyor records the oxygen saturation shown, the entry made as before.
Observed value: value=91 unit=%
